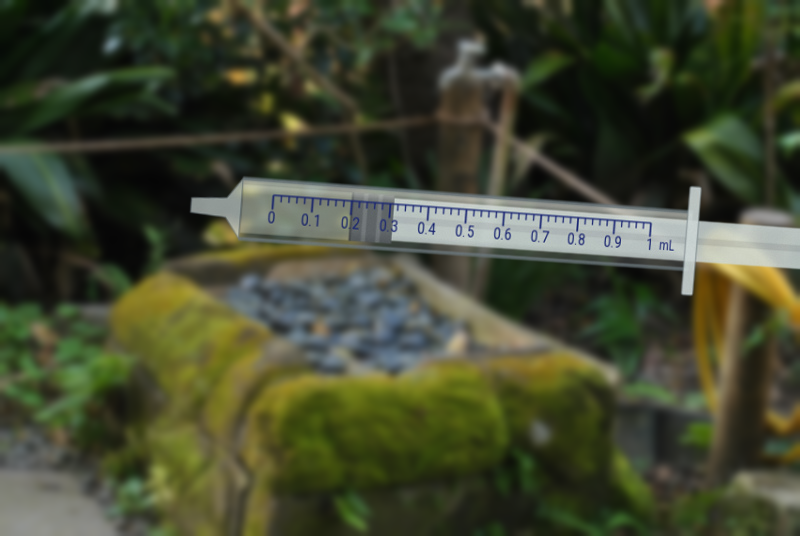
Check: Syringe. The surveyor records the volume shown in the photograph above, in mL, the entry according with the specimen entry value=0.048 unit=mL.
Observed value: value=0.2 unit=mL
